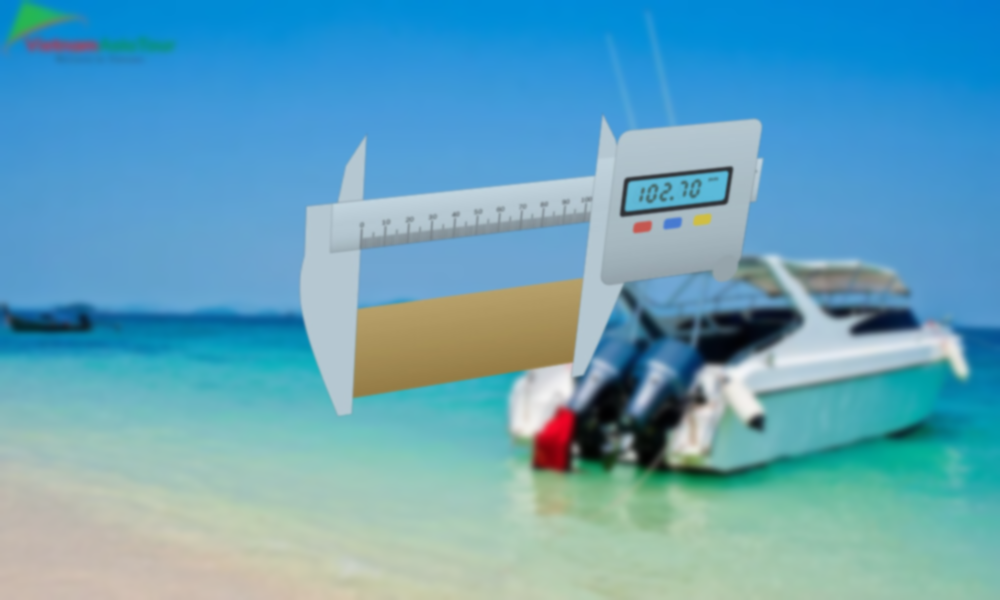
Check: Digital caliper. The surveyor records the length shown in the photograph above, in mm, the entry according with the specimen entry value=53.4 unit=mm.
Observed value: value=102.70 unit=mm
